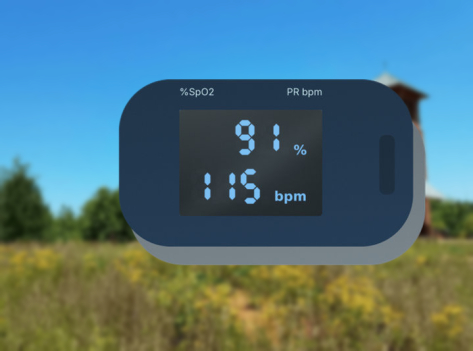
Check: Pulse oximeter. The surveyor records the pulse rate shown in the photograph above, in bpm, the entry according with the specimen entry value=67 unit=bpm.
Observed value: value=115 unit=bpm
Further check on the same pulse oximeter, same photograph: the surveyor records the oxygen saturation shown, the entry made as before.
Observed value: value=91 unit=%
